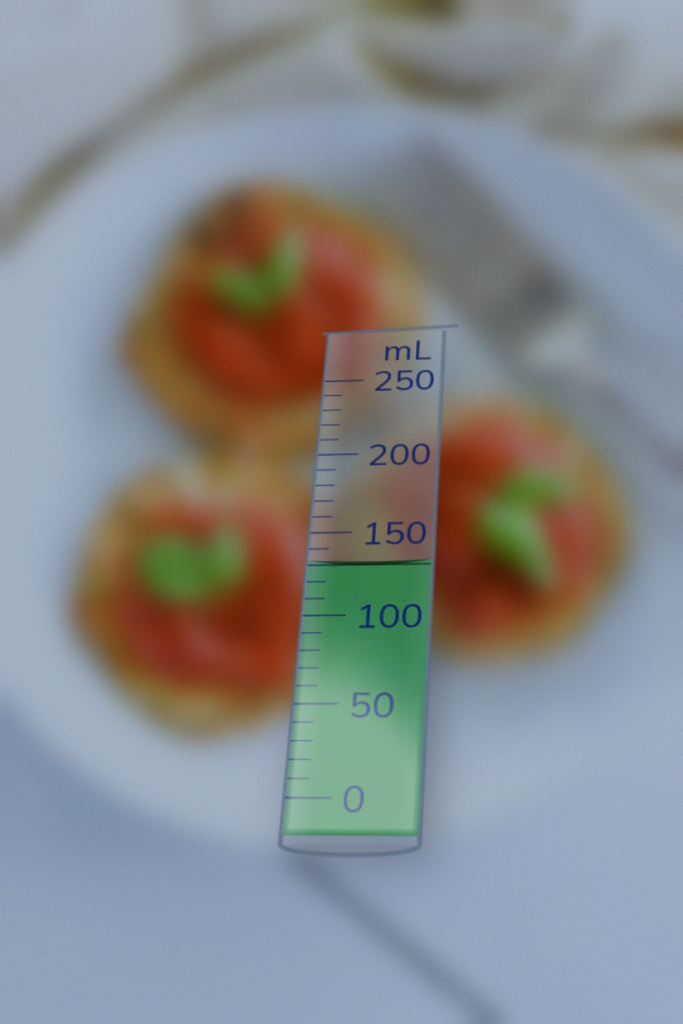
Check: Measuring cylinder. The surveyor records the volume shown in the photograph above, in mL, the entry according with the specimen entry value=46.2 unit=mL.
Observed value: value=130 unit=mL
